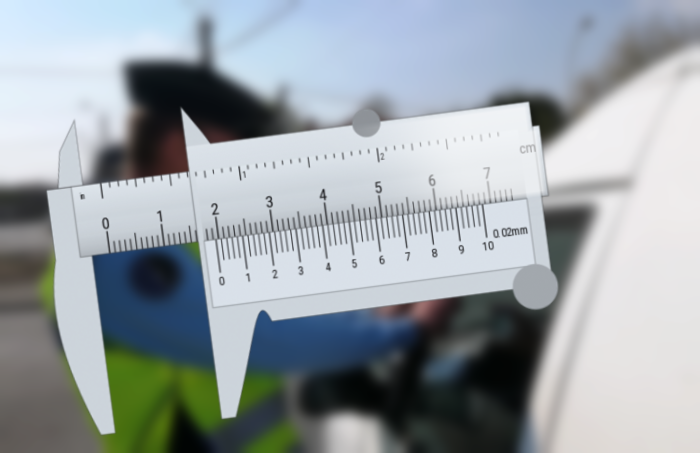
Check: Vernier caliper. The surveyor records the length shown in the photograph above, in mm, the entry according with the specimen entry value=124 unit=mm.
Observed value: value=19.5 unit=mm
